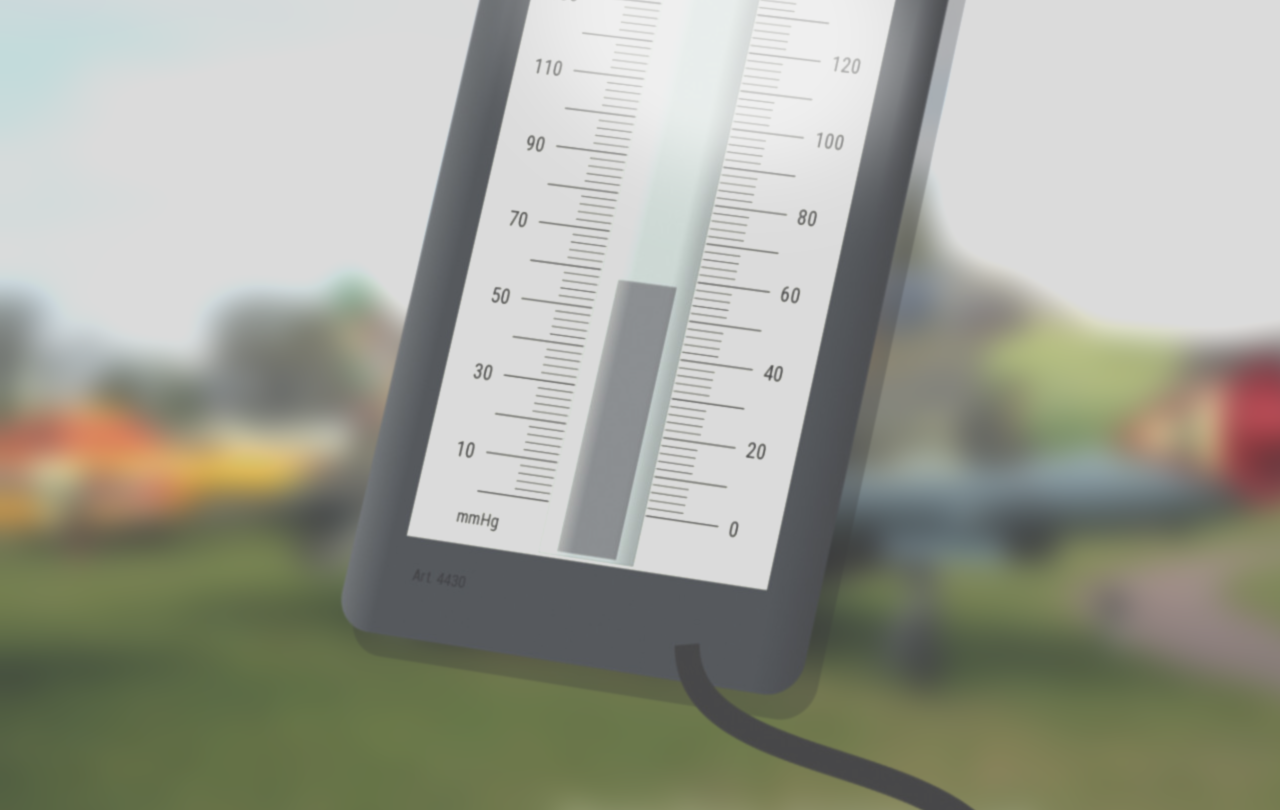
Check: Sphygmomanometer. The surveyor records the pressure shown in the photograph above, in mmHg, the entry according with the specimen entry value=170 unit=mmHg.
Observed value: value=58 unit=mmHg
